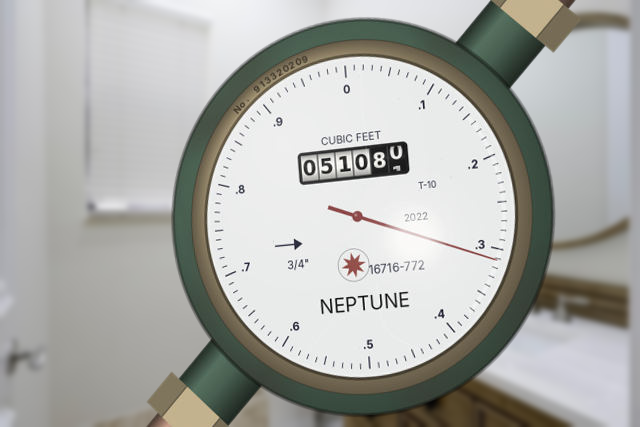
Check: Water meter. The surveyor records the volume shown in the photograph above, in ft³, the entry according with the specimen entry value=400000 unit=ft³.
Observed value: value=51080.31 unit=ft³
